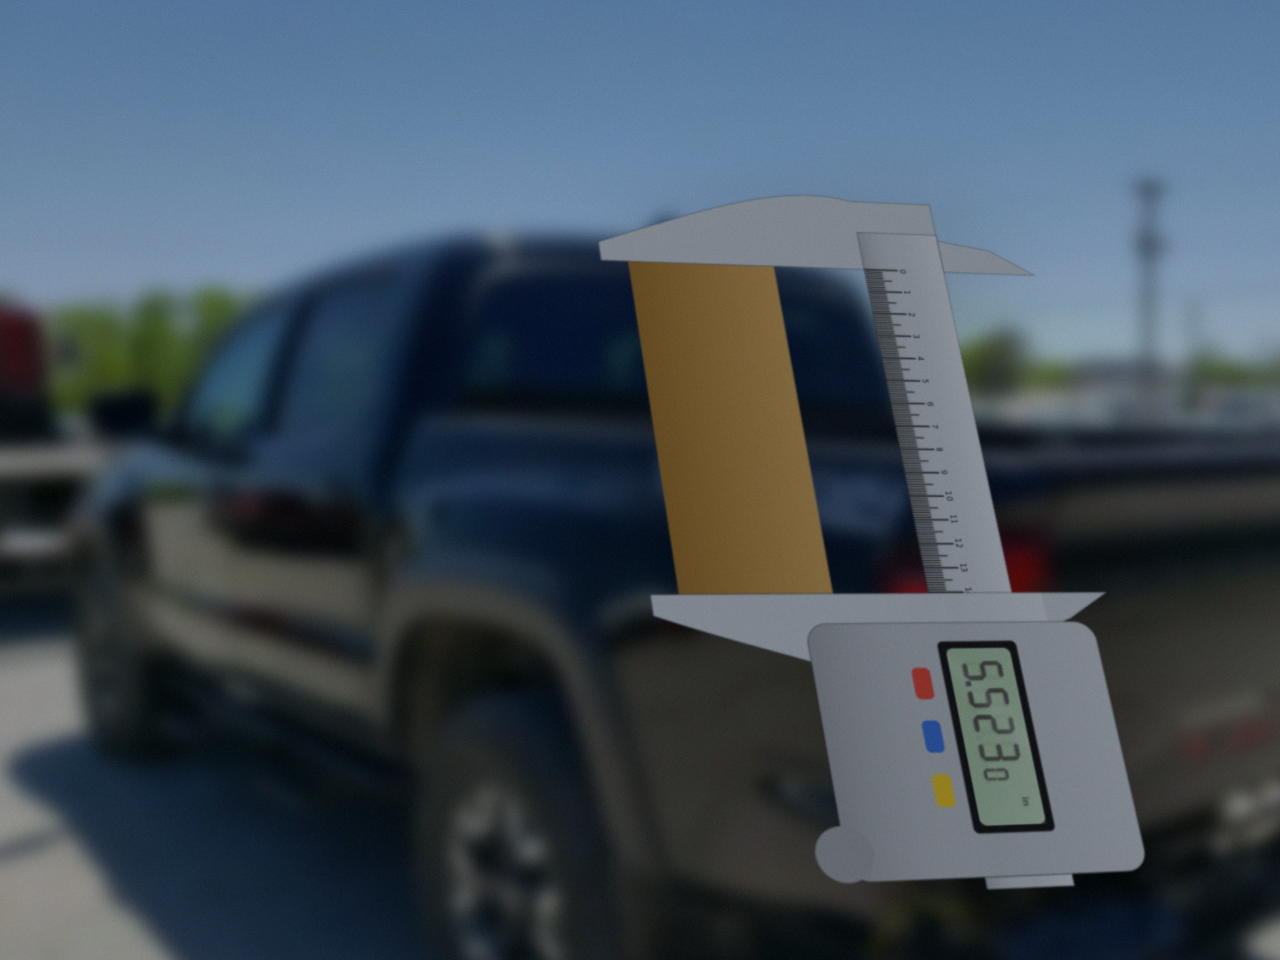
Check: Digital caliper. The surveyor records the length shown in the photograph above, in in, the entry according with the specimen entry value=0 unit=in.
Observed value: value=5.5230 unit=in
